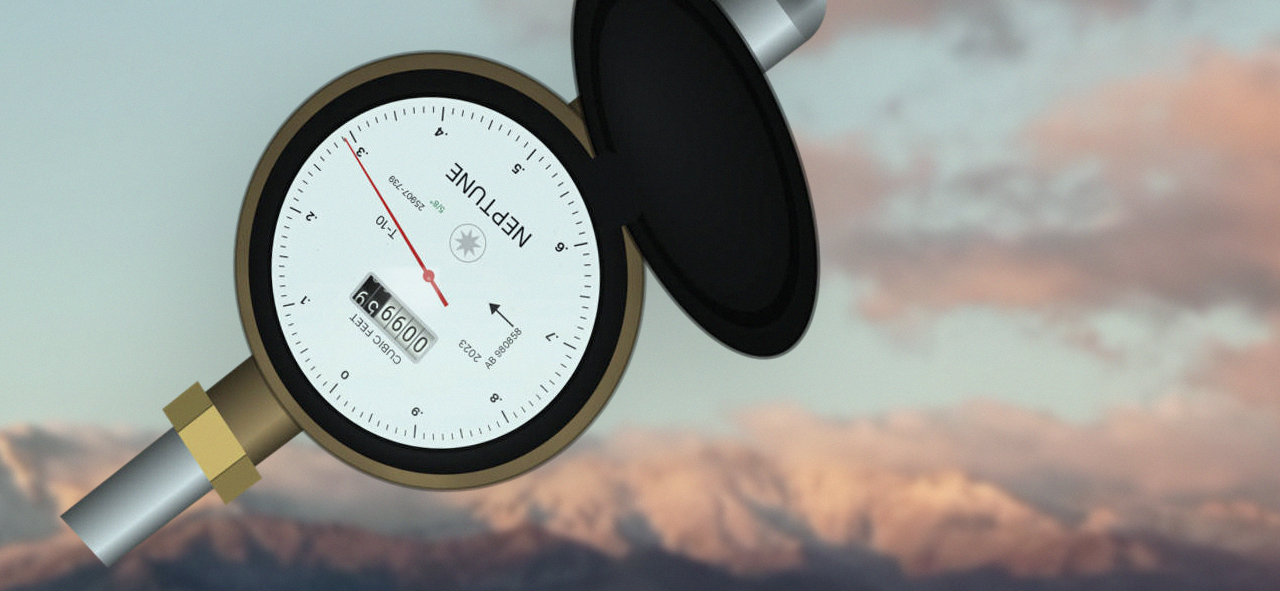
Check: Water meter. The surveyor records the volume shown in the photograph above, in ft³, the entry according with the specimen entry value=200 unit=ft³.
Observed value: value=9959.29 unit=ft³
